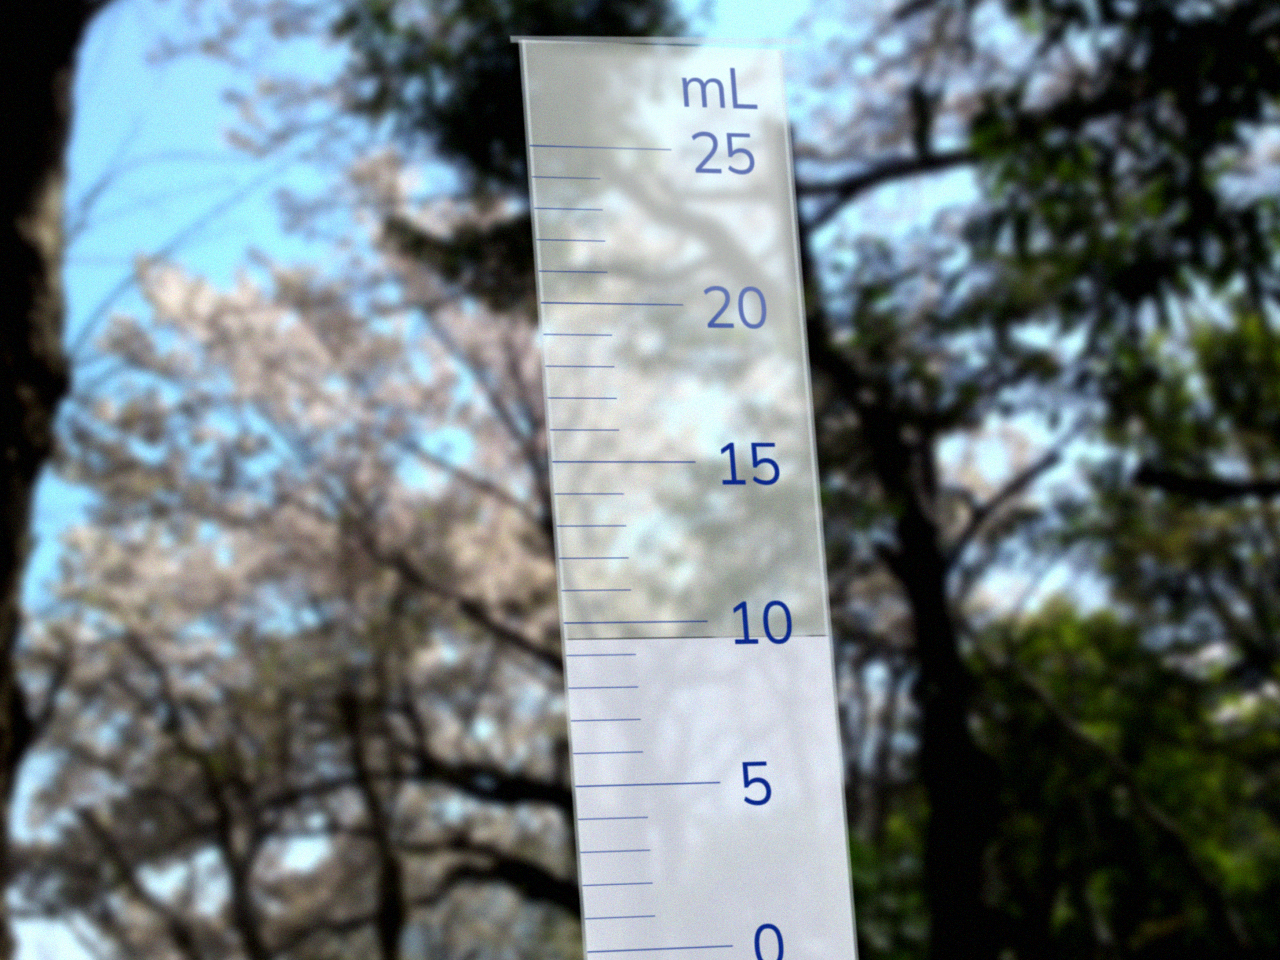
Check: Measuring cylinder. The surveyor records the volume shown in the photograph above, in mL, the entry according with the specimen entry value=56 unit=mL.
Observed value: value=9.5 unit=mL
